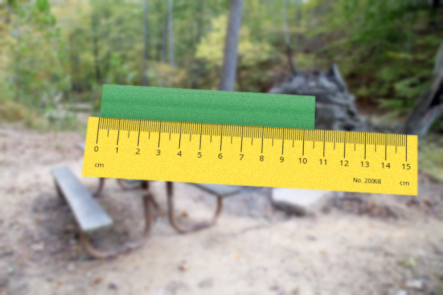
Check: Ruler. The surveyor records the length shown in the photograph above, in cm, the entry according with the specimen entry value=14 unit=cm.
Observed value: value=10.5 unit=cm
